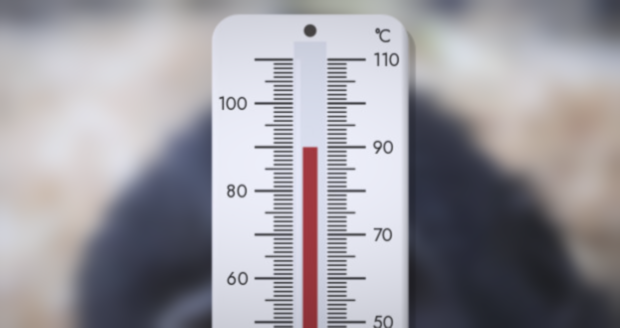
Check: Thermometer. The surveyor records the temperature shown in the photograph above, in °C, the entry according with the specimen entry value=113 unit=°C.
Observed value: value=90 unit=°C
